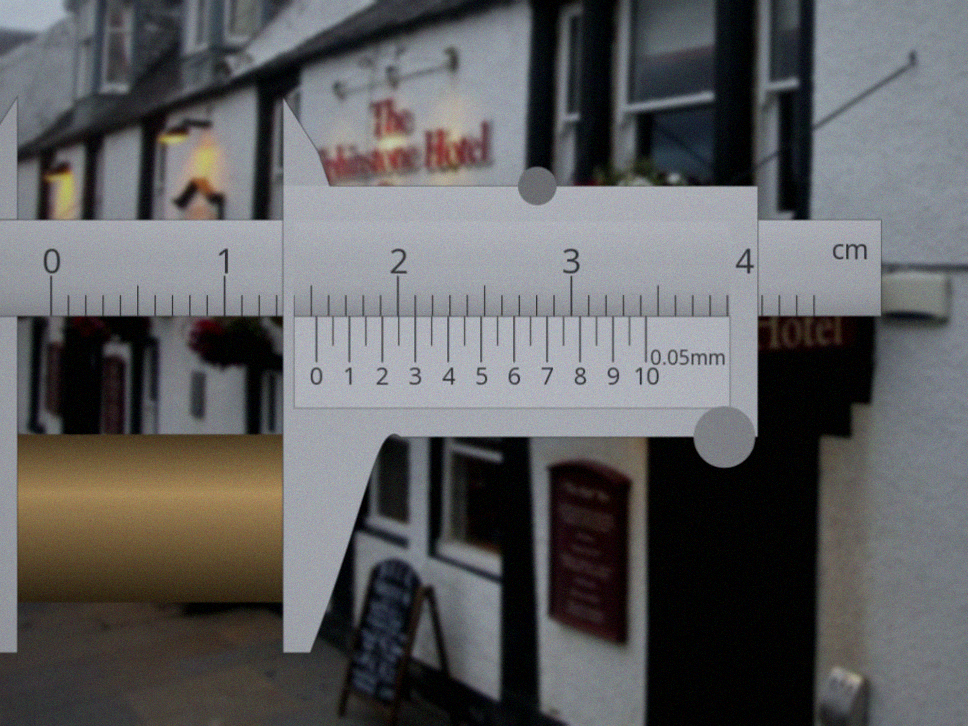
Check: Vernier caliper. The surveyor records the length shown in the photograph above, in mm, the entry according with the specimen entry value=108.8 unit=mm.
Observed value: value=15.3 unit=mm
